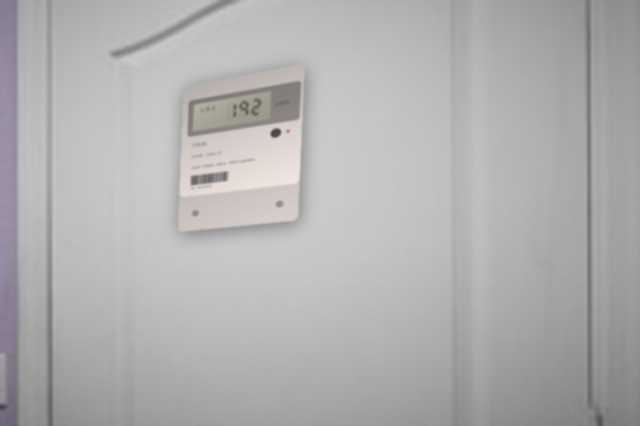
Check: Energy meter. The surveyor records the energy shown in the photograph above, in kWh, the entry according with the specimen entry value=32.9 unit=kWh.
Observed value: value=192 unit=kWh
